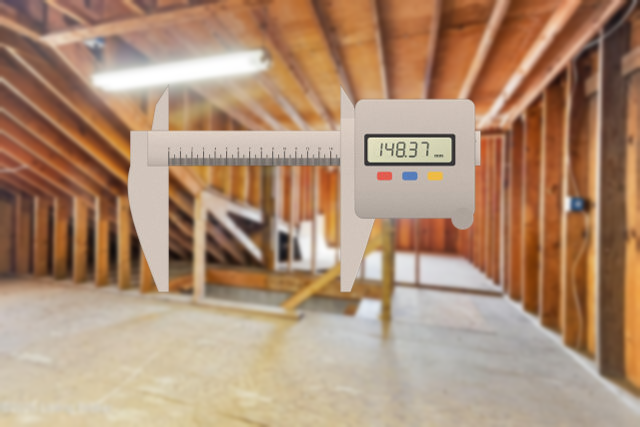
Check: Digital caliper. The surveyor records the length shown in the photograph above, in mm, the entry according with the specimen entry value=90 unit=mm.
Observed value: value=148.37 unit=mm
